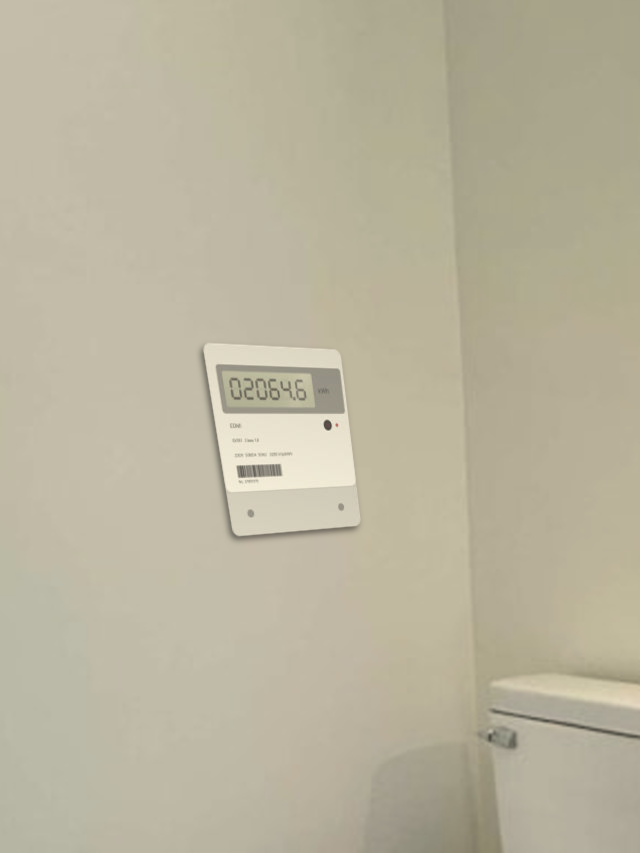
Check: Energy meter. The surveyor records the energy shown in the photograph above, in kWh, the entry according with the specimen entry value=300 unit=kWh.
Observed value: value=2064.6 unit=kWh
